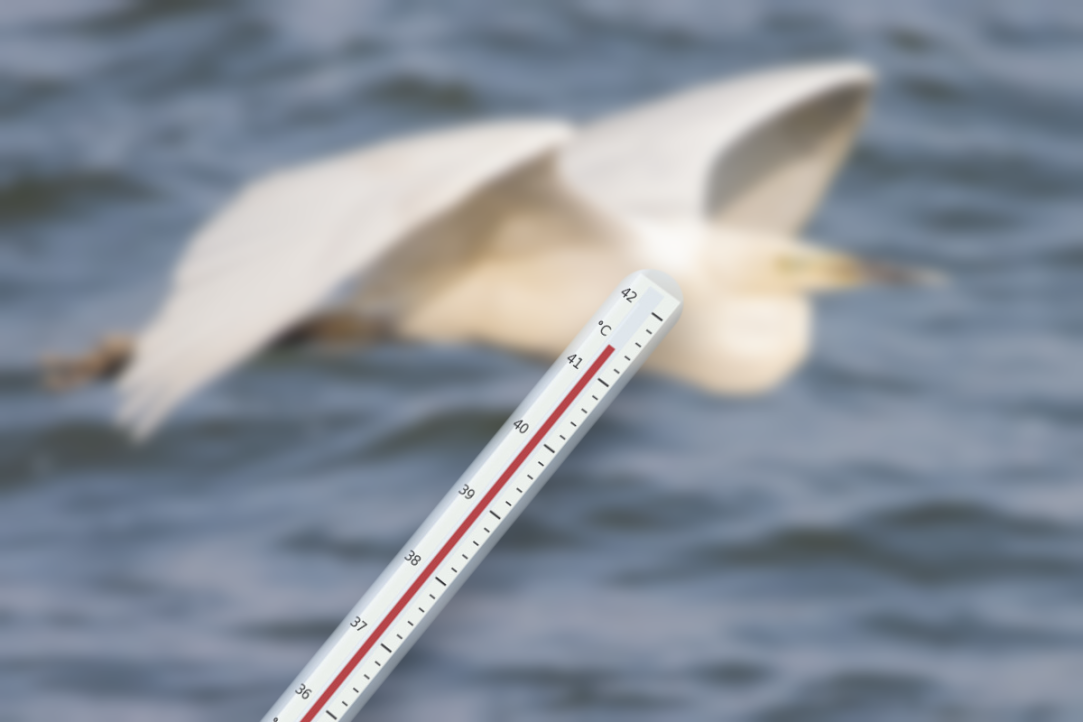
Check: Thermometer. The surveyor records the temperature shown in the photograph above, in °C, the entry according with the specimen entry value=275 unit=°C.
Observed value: value=41.4 unit=°C
